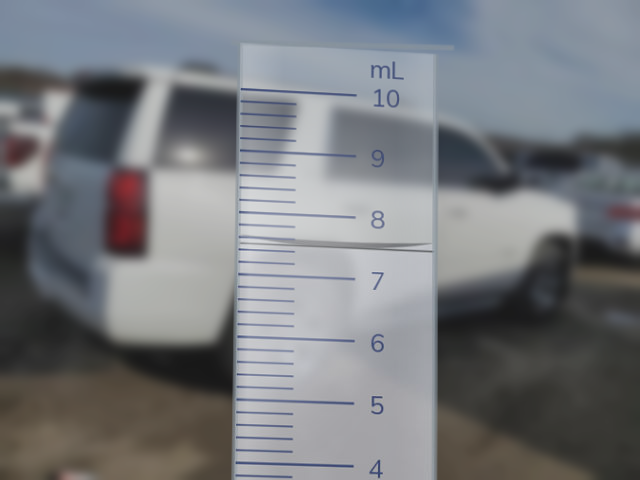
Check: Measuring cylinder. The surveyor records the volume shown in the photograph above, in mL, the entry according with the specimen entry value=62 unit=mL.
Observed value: value=7.5 unit=mL
